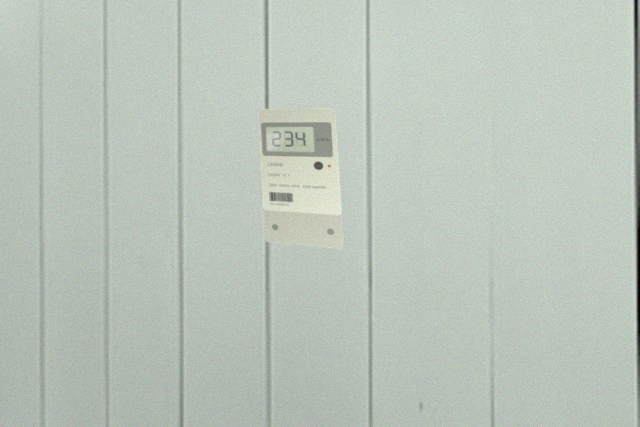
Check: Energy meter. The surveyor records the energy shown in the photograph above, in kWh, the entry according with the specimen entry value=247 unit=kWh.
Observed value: value=234 unit=kWh
